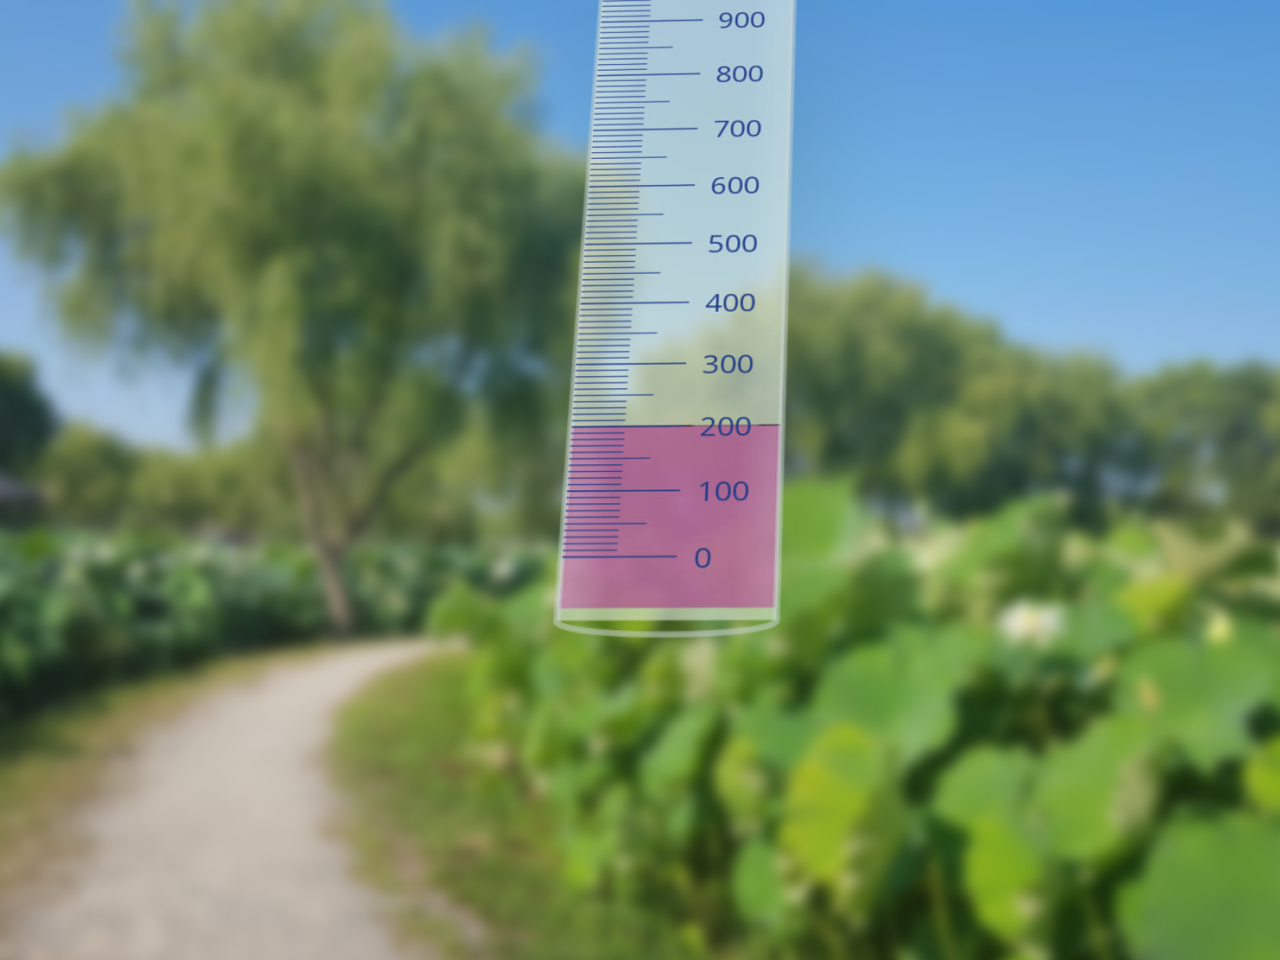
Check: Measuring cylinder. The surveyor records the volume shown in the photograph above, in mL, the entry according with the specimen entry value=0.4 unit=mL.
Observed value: value=200 unit=mL
